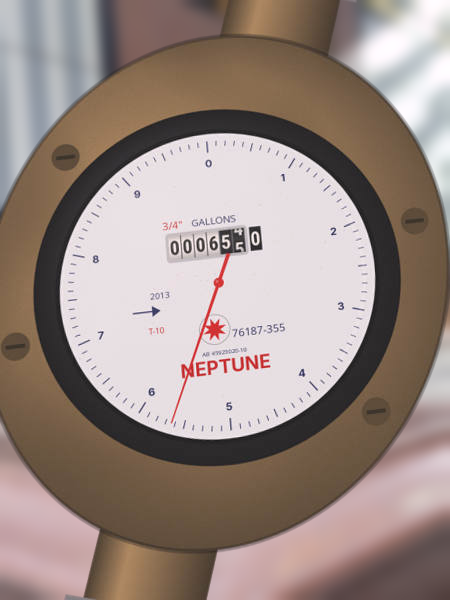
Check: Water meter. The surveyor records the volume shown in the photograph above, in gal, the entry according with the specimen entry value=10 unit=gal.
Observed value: value=6545.6 unit=gal
